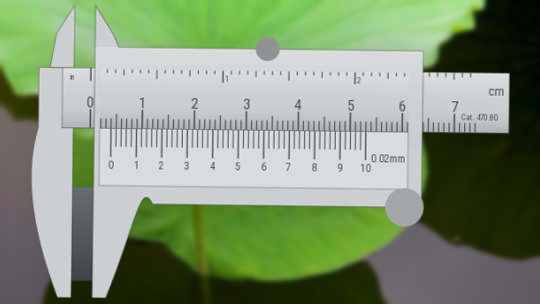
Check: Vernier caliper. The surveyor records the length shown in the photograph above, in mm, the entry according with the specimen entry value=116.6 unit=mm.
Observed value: value=4.0 unit=mm
